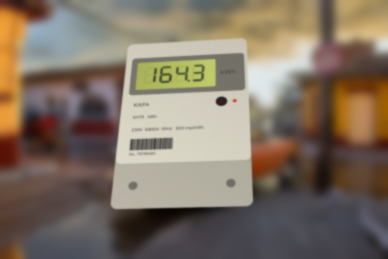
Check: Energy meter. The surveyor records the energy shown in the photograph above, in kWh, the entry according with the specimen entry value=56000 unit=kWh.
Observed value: value=164.3 unit=kWh
